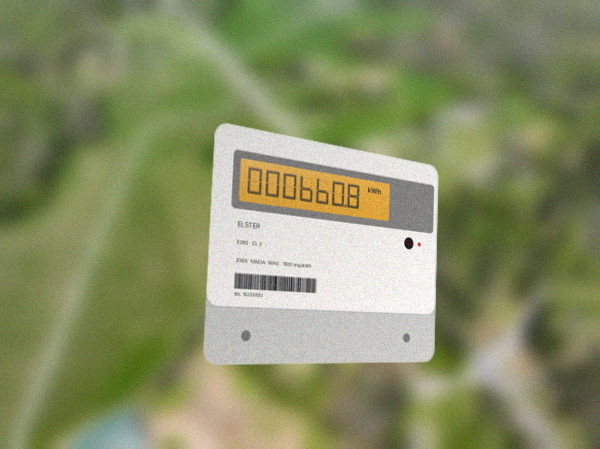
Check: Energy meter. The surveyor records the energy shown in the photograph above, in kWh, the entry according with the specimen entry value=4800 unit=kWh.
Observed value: value=660.8 unit=kWh
